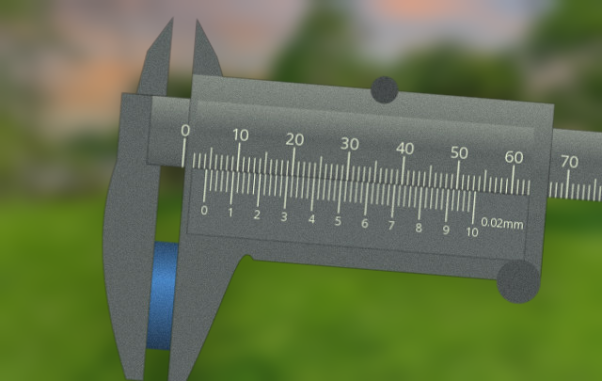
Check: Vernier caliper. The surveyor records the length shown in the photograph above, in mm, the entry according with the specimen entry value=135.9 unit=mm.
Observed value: value=4.4 unit=mm
